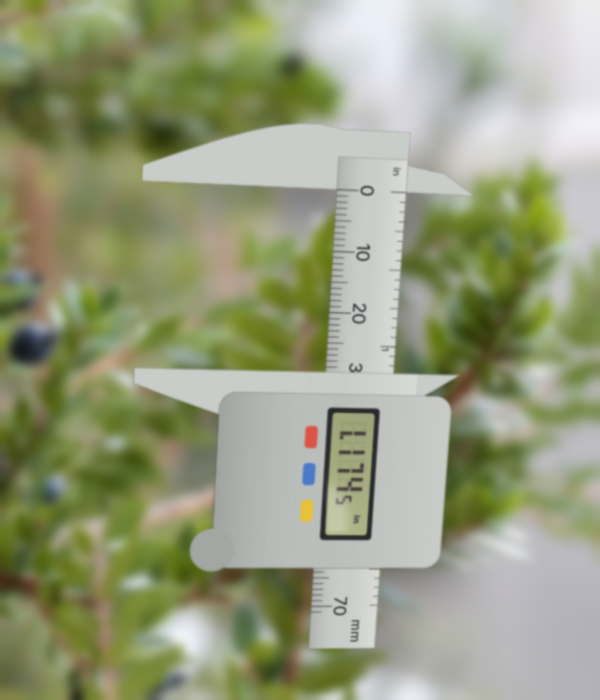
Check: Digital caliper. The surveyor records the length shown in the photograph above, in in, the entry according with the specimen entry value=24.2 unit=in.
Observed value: value=1.1745 unit=in
